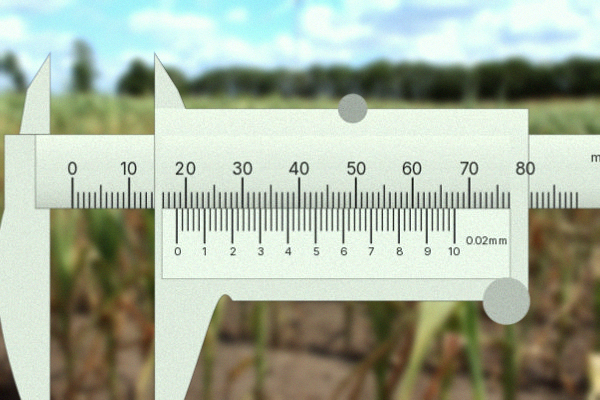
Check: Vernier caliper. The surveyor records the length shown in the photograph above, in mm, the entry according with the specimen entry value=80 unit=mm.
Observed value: value=18.4 unit=mm
